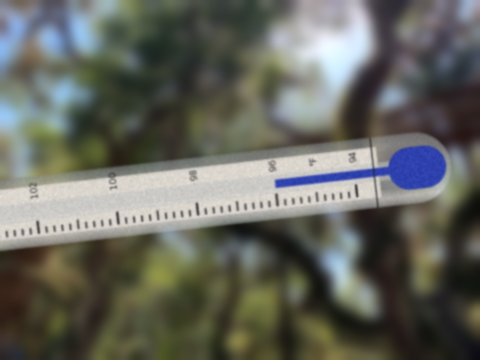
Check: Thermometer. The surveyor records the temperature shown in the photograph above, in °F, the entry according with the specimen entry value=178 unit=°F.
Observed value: value=96 unit=°F
